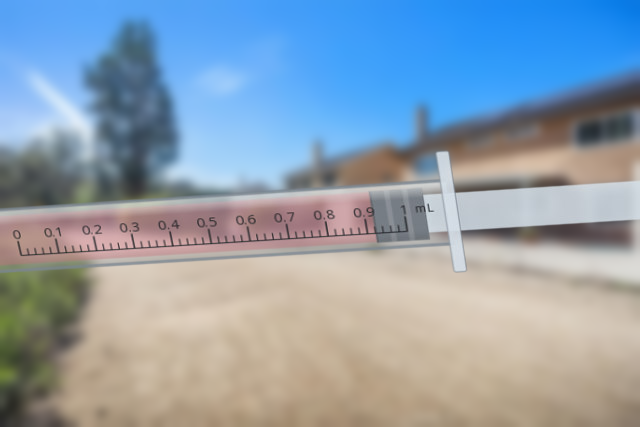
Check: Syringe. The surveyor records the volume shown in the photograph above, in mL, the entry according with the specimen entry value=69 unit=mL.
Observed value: value=0.92 unit=mL
